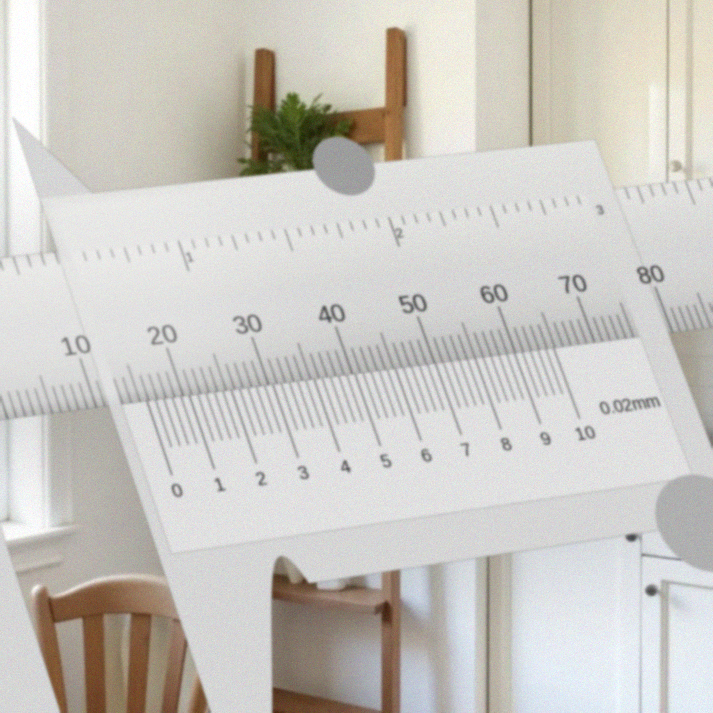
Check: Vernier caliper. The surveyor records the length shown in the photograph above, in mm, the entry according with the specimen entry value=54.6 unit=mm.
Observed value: value=15.8 unit=mm
